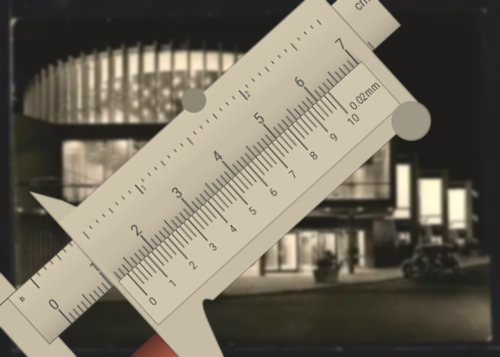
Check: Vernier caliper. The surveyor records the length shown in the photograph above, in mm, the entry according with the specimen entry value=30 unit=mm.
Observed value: value=13.6 unit=mm
